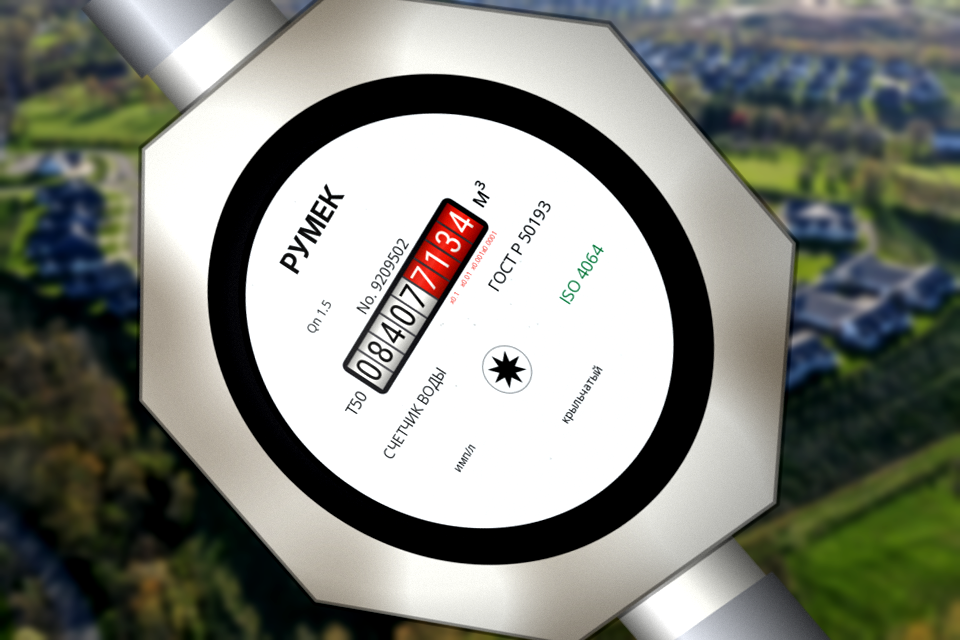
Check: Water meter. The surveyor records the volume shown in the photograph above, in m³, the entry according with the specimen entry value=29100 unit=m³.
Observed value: value=8407.7134 unit=m³
